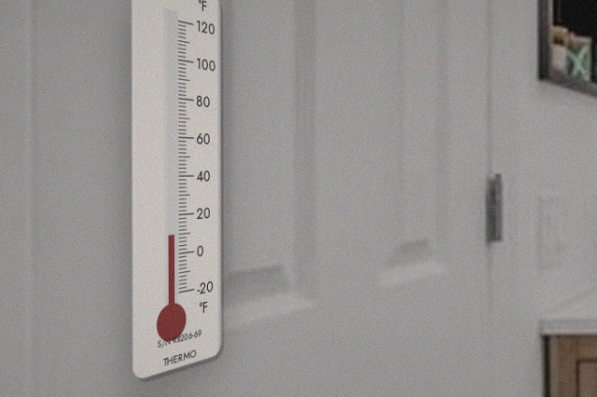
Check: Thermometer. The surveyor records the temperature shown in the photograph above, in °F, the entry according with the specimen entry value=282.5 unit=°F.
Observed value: value=10 unit=°F
